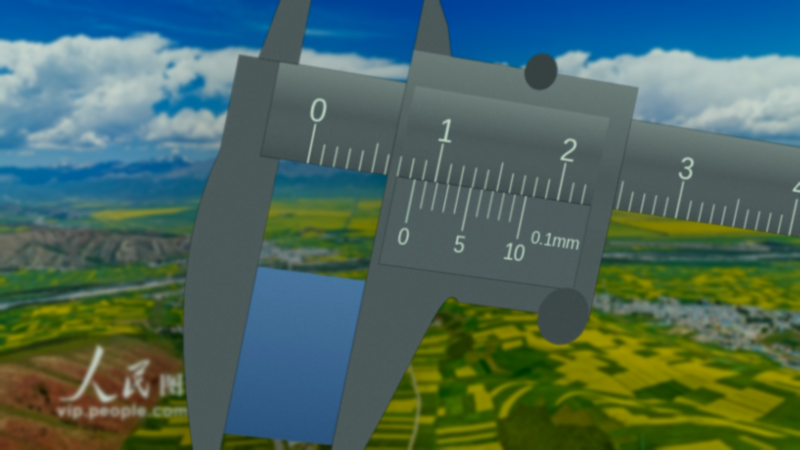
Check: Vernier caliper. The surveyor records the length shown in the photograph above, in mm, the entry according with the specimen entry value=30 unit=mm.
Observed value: value=8.4 unit=mm
